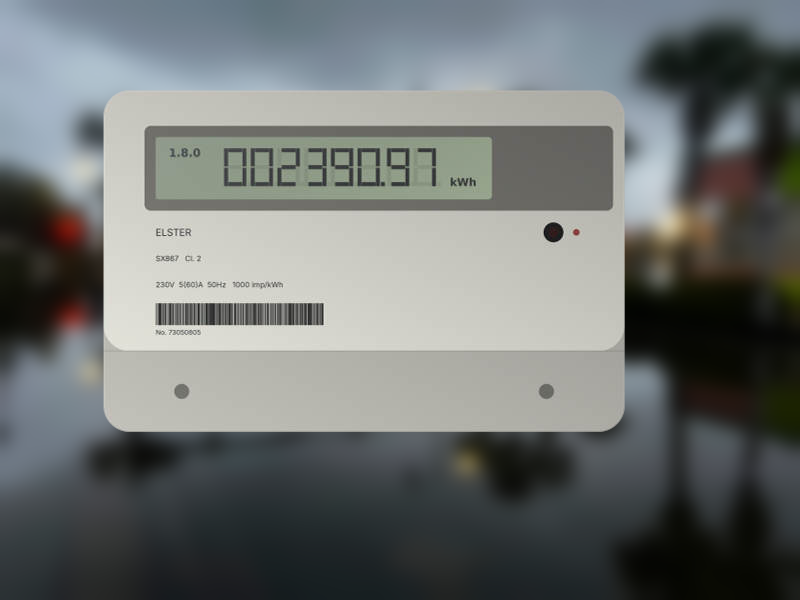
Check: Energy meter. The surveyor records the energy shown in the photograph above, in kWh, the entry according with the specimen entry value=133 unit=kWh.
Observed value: value=2390.97 unit=kWh
